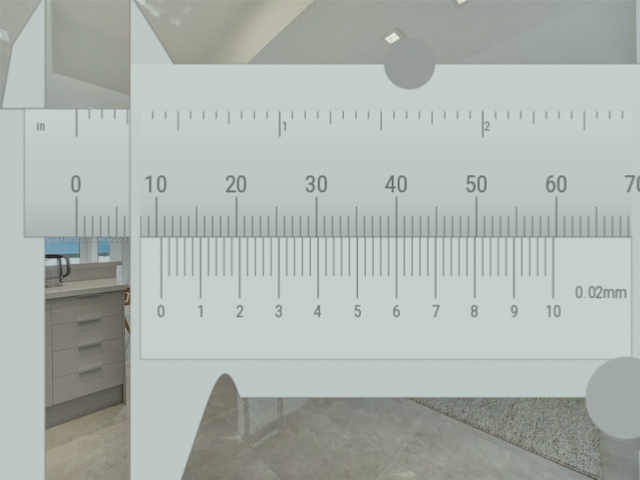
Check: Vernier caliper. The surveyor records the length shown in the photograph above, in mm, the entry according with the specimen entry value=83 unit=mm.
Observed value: value=10.6 unit=mm
